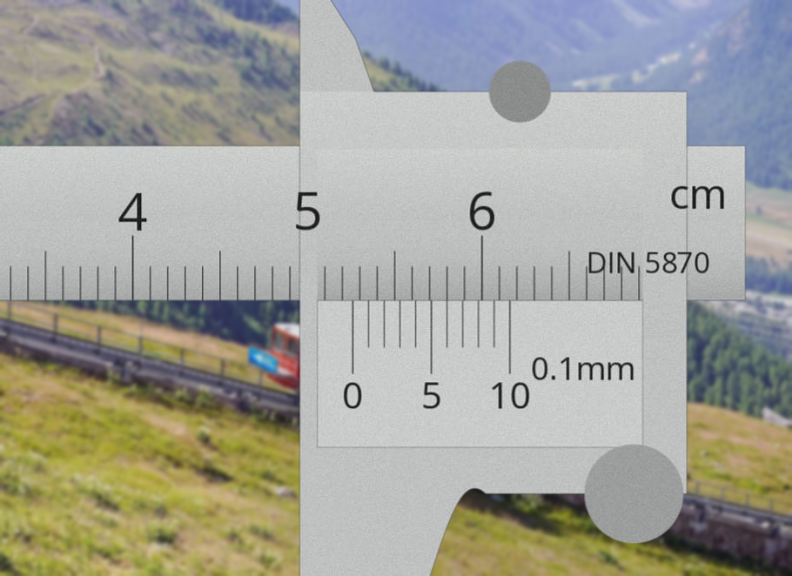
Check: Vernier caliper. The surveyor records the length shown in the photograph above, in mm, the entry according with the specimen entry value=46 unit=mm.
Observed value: value=52.6 unit=mm
